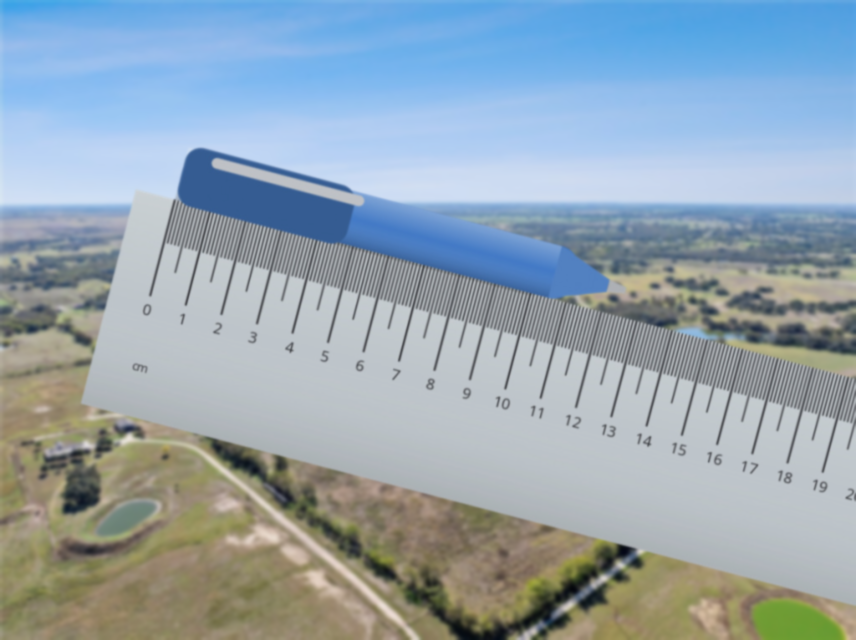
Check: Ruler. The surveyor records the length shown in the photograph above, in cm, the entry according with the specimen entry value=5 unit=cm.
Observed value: value=12.5 unit=cm
